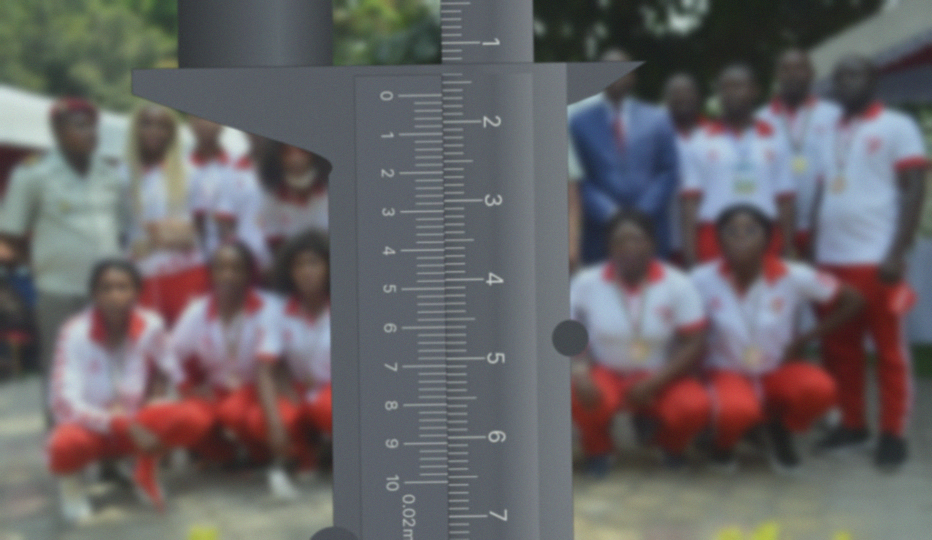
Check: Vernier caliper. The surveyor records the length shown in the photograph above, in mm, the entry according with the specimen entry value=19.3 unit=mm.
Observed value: value=16.6 unit=mm
